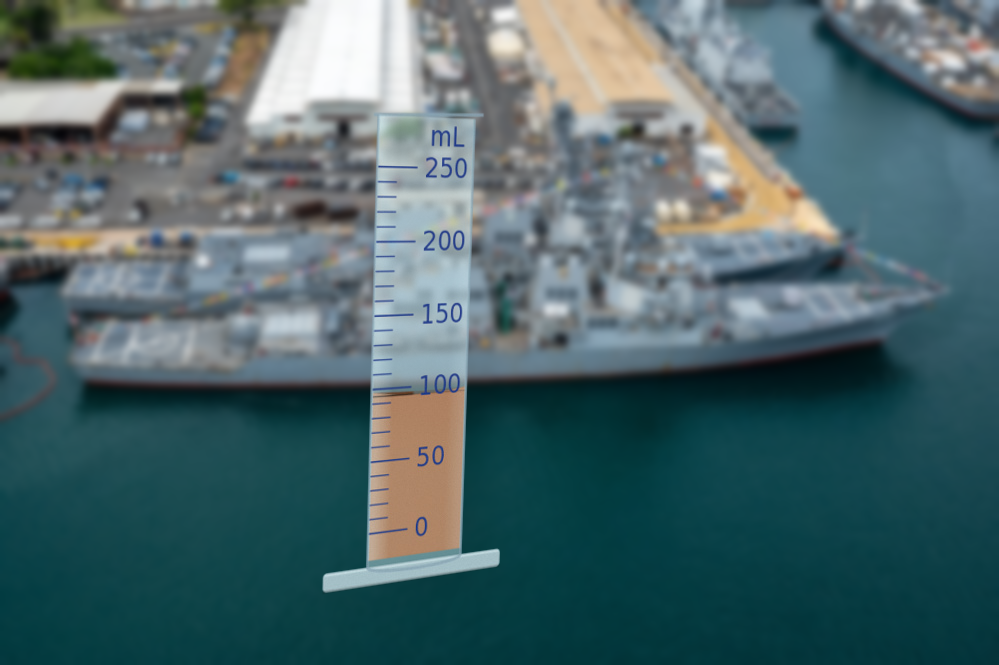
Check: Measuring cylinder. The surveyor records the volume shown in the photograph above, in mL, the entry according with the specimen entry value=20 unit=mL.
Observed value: value=95 unit=mL
